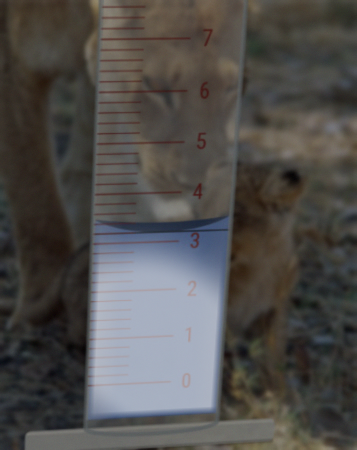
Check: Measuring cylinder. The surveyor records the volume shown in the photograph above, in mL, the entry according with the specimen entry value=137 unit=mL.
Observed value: value=3.2 unit=mL
